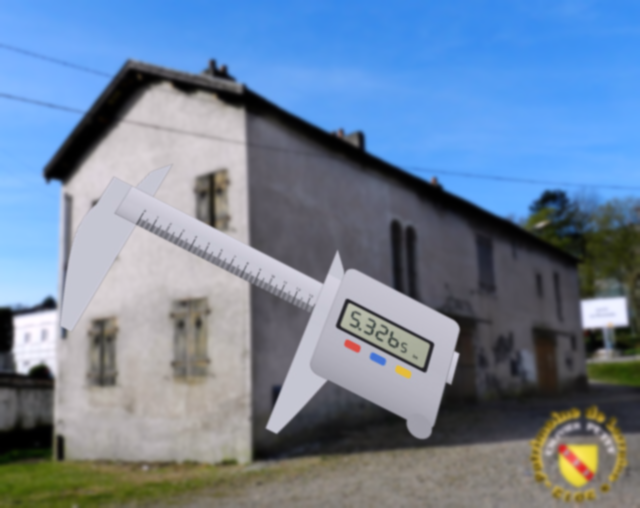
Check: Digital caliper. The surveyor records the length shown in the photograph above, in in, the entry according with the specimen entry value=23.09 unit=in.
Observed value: value=5.3265 unit=in
